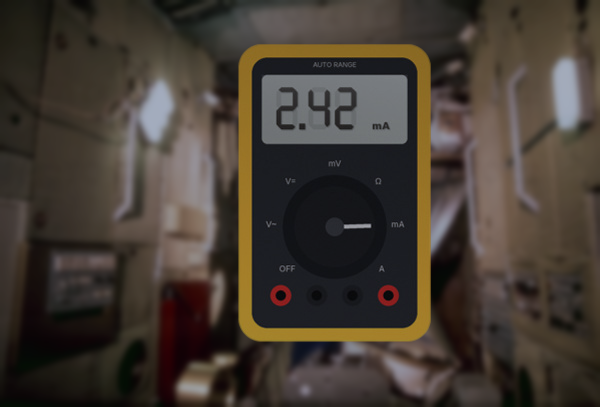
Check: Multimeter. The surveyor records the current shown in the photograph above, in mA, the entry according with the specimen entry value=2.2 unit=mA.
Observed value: value=2.42 unit=mA
